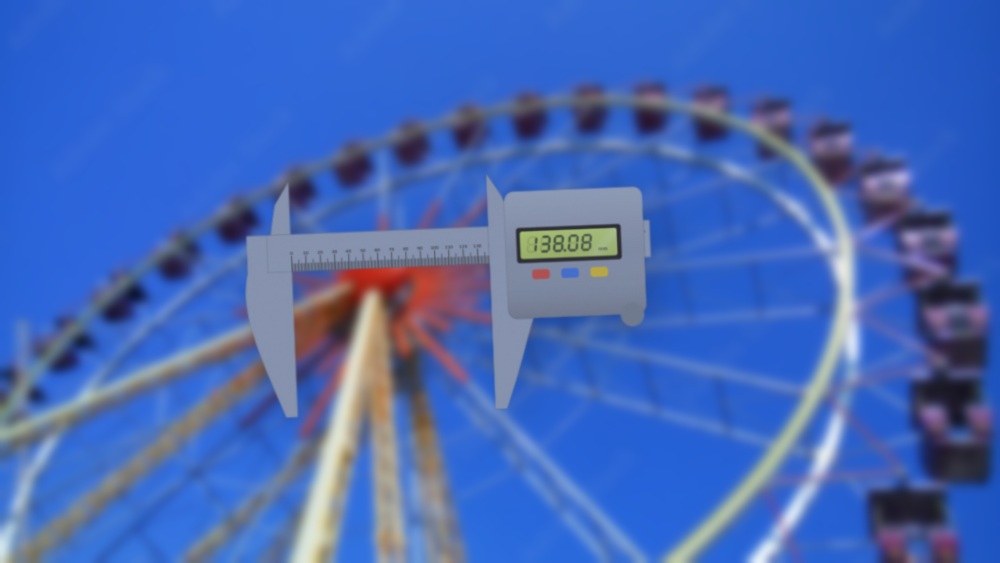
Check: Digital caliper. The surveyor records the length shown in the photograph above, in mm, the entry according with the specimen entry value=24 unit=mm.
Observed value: value=138.08 unit=mm
